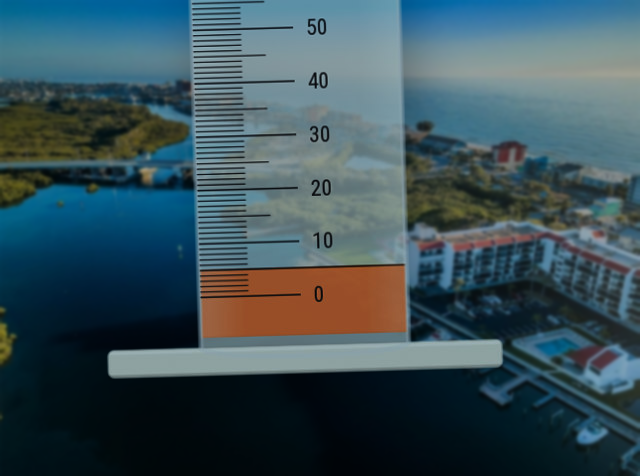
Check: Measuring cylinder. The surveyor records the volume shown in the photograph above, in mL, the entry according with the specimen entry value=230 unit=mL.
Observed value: value=5 unit=mL
